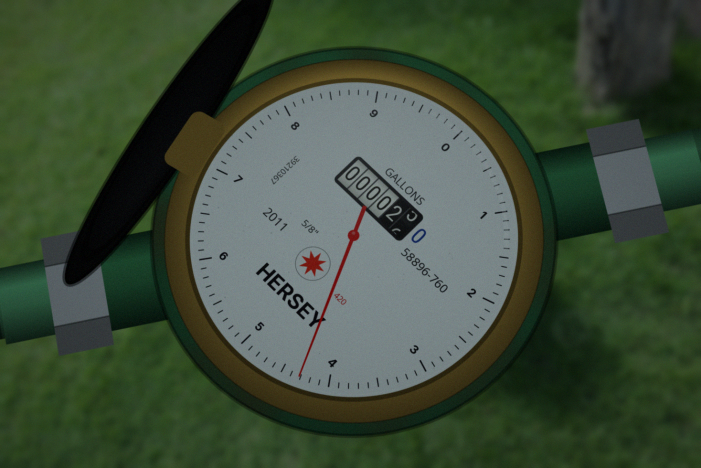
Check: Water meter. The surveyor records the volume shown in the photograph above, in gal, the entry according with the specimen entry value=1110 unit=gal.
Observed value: value=254.3 unit=gal
